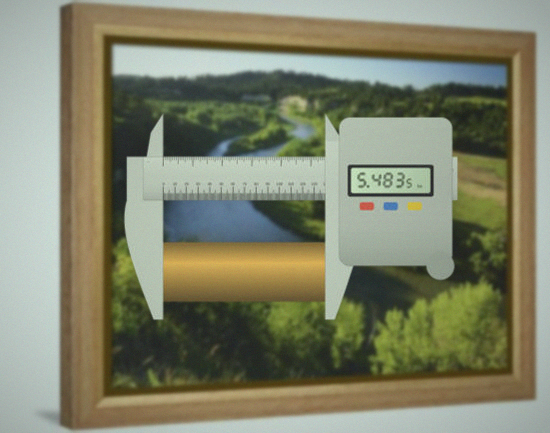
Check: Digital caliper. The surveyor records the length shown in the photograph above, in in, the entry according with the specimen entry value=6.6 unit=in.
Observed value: value=5.4835 unit=in
